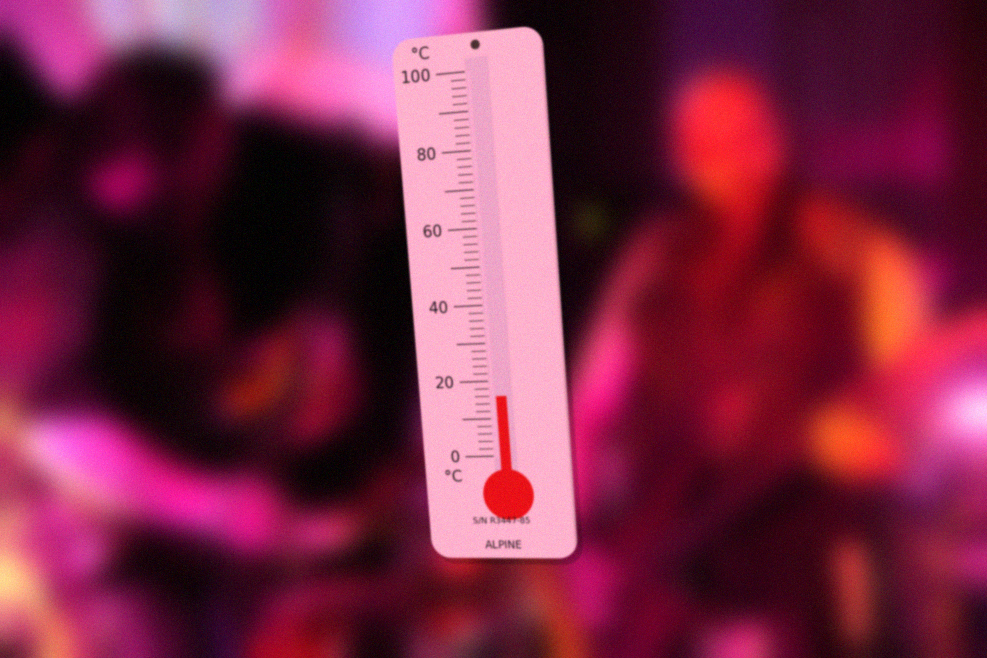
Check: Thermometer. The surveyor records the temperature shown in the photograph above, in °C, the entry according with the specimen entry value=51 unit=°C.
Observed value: value=16 unit=°C
